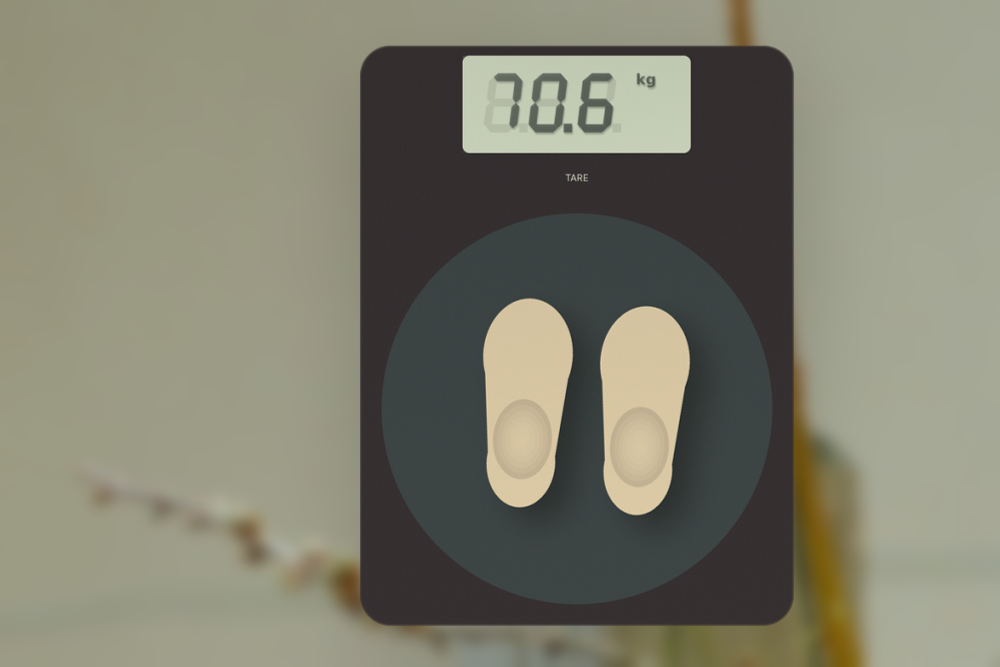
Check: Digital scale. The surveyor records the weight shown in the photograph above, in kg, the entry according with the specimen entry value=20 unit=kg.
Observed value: value=70.6 unit=kg
